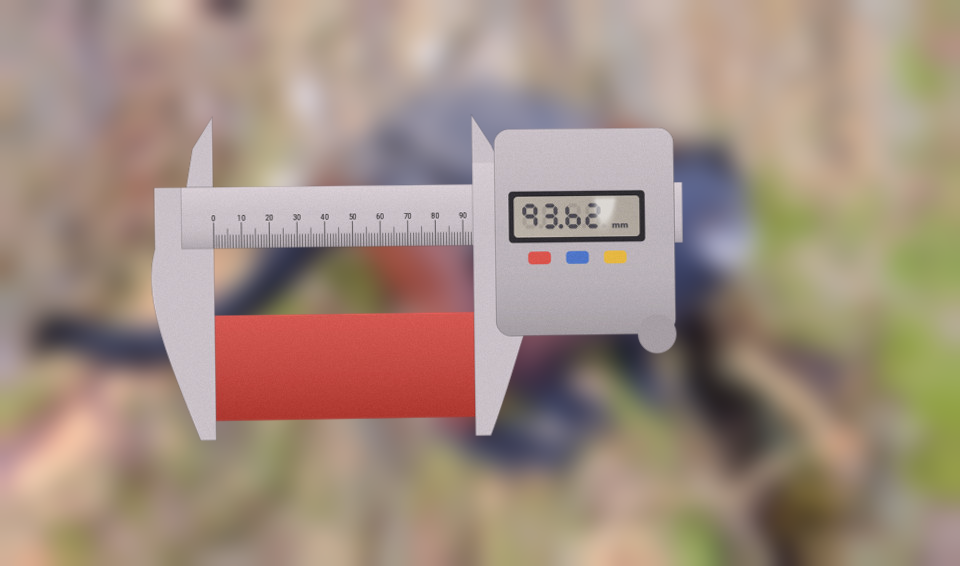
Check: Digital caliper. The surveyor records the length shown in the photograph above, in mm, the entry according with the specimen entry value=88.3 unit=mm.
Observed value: value=93.62 unit=mm
